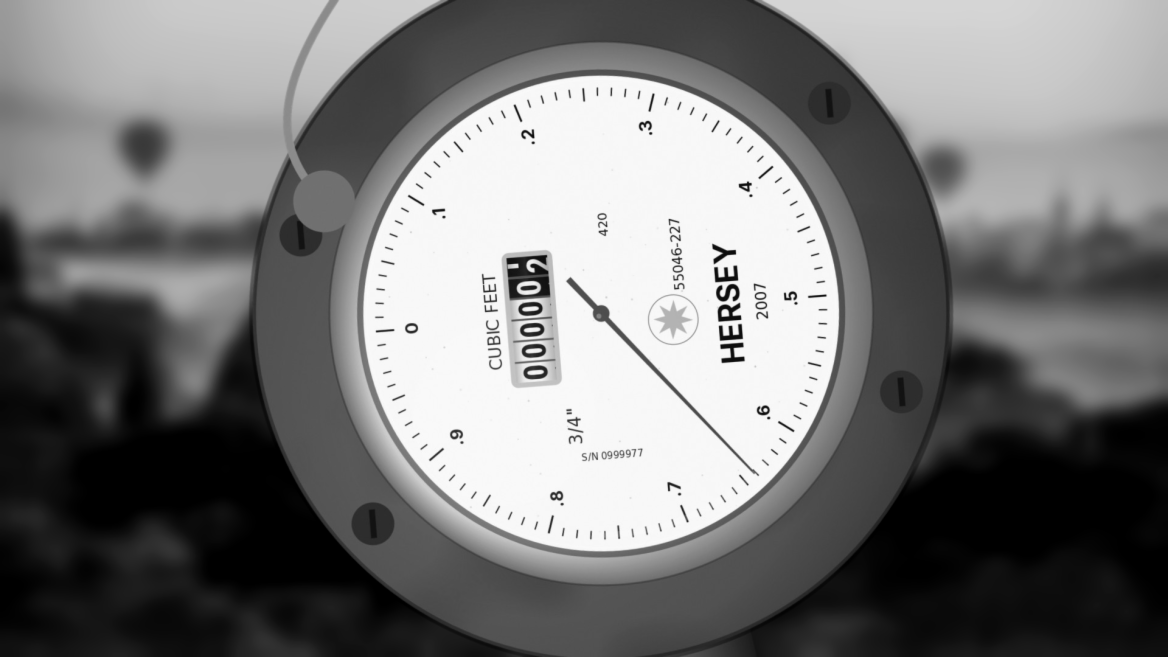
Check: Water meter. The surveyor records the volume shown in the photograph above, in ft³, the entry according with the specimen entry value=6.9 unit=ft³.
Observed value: value=1.64 unit=ft³
